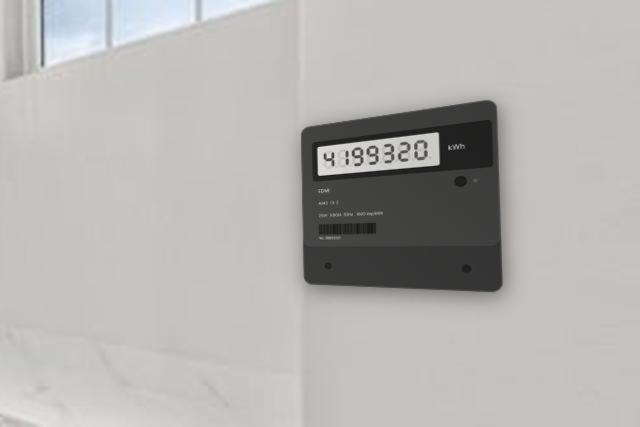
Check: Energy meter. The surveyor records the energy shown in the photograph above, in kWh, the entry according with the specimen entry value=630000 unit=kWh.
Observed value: value=4199320 unit=kWh
